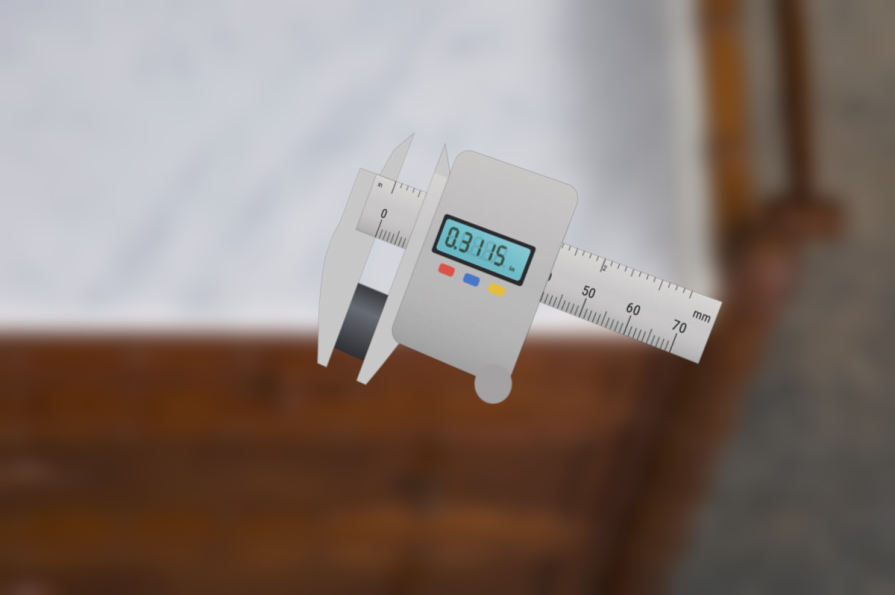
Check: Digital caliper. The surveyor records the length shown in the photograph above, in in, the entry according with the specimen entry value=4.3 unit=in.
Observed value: value=0.3115 unit=in
